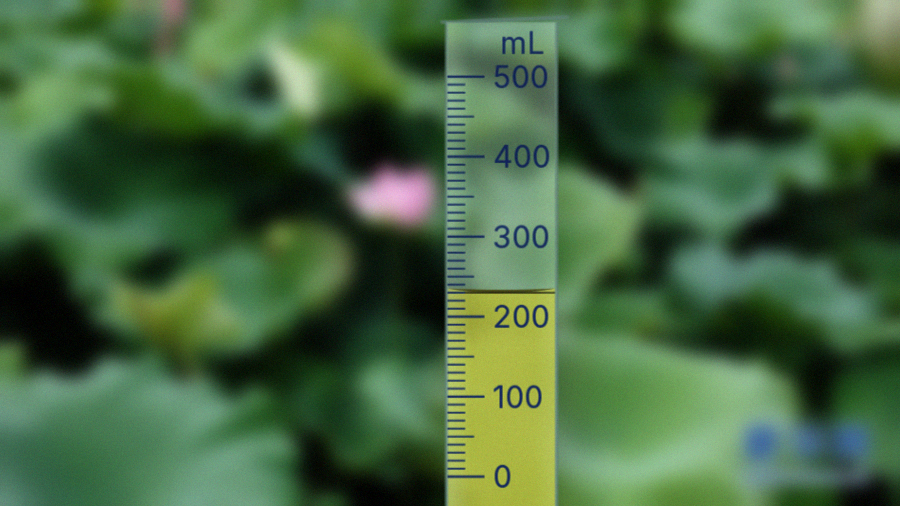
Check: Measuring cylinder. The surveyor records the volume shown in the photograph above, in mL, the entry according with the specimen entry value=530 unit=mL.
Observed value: value=230 unit=mL
